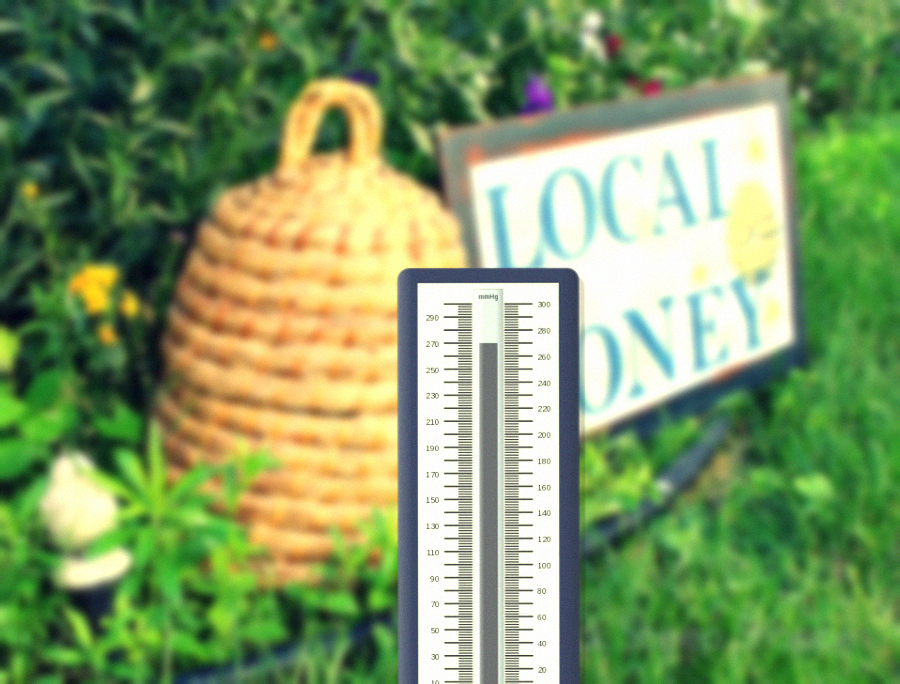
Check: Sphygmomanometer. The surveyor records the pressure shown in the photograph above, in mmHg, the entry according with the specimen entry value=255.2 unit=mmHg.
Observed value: value=270 unit=mmHg
